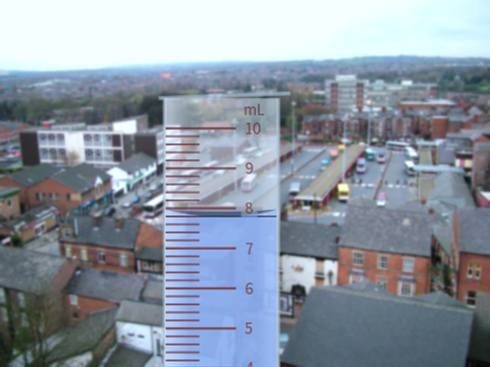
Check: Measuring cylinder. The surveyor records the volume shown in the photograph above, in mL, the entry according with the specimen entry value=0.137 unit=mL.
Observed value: value=7.8 unit=mL
